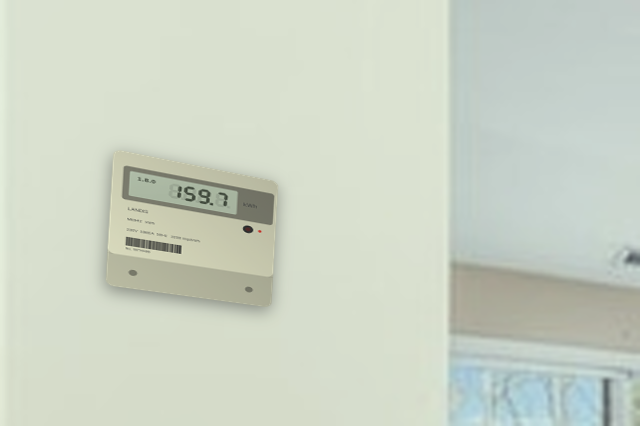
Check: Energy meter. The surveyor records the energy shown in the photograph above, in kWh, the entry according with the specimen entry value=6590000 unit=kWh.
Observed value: value=159.7 unit=kWh
